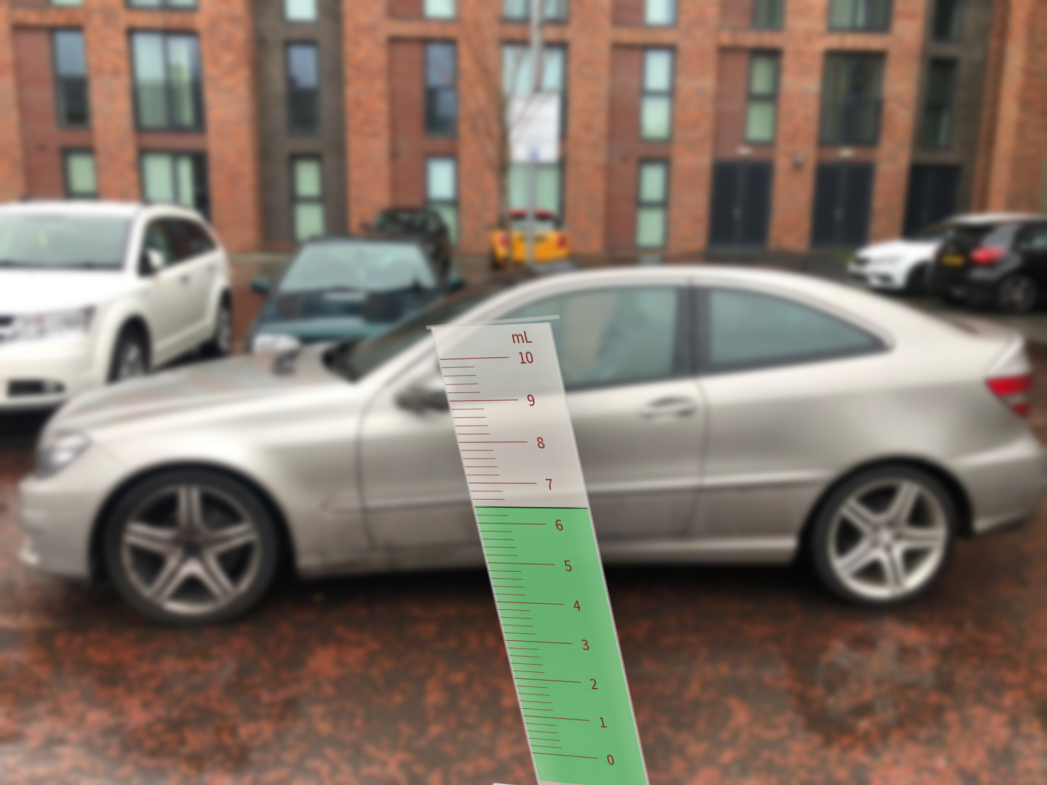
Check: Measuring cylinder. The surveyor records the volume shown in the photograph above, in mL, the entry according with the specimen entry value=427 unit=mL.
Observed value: value=6.4 unit=mL
